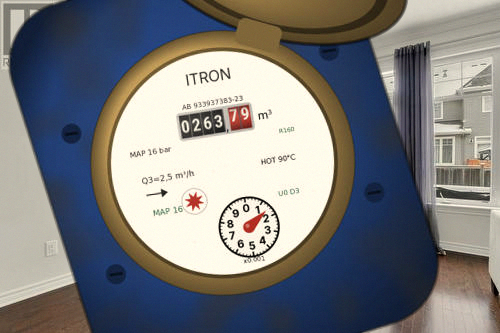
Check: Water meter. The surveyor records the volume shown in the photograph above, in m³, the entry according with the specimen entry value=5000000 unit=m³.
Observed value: value=263.791 unit=m³
